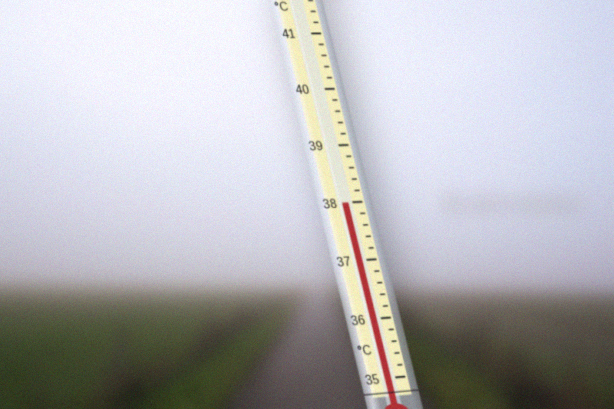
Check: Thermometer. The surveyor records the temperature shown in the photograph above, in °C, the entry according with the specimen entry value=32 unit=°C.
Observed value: value=38 unit=°C
